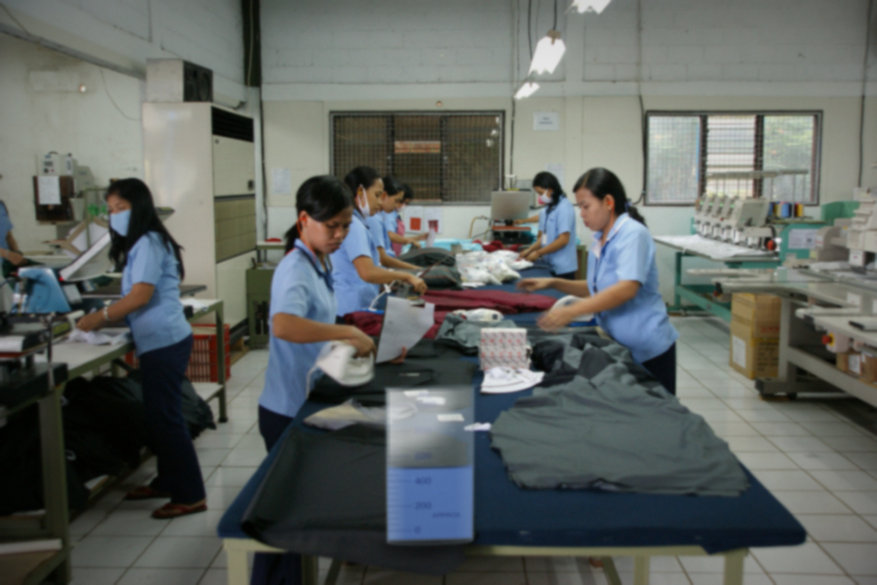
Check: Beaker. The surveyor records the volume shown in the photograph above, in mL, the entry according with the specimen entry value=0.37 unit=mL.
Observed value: value=500 unit=mL
